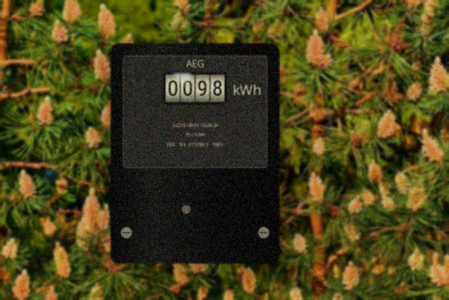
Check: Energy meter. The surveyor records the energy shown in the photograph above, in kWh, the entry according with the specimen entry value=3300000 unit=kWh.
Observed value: value=98 unit=kWh
